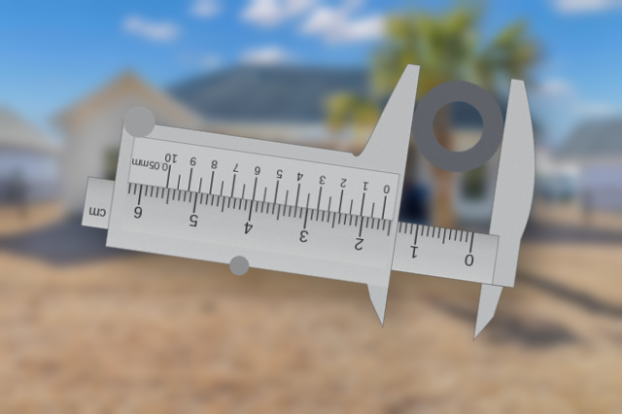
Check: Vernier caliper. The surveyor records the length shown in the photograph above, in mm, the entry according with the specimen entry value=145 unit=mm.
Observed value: value=16.4 unit=mm
